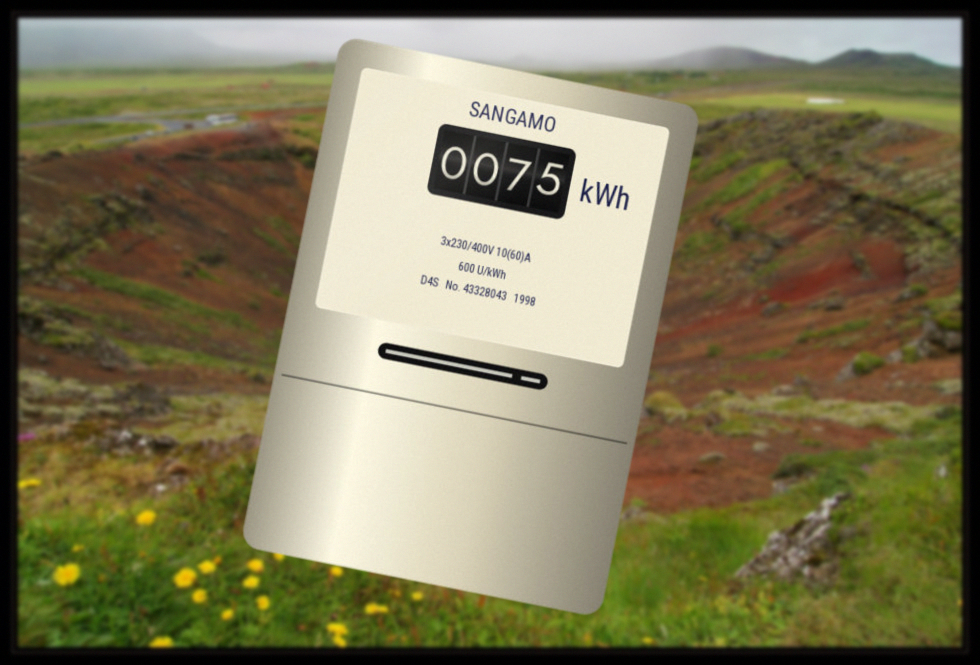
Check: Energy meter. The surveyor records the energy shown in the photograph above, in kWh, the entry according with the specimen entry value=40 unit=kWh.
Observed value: value=75 unit=kWh
